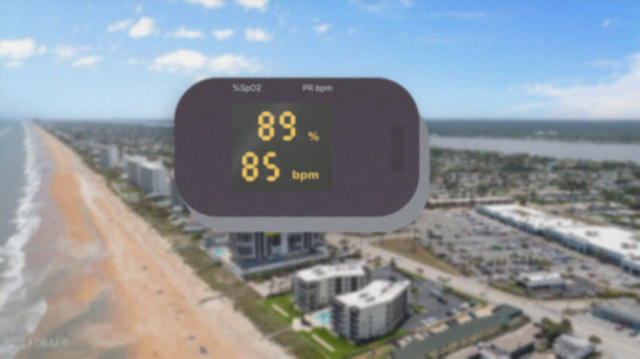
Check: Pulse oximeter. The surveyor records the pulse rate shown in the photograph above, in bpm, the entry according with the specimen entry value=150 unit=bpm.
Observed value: value=85 unit=bpm
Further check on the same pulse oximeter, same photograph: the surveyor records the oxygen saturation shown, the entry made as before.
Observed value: value=89 unit=%
